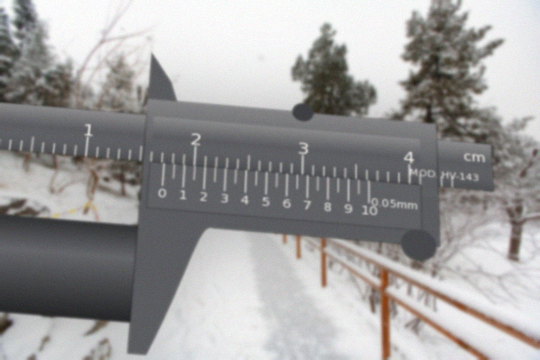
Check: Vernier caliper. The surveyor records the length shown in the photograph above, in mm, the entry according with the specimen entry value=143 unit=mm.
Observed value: value=17.2 unit=mm
